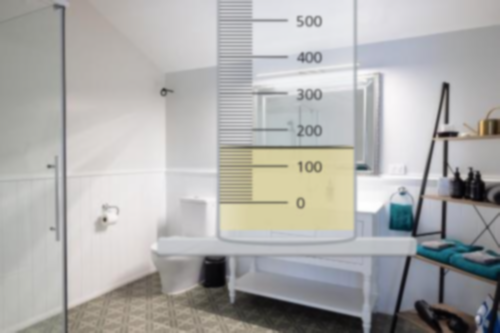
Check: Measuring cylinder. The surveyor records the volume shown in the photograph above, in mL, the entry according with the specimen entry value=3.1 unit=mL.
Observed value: value=150 unit=mL
